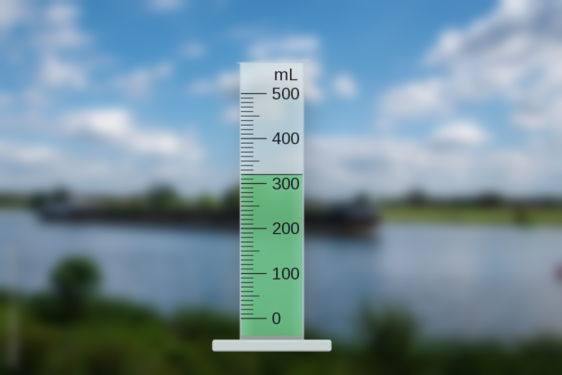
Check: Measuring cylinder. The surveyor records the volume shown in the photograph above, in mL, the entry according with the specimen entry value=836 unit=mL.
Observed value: value=320 unit=mL
